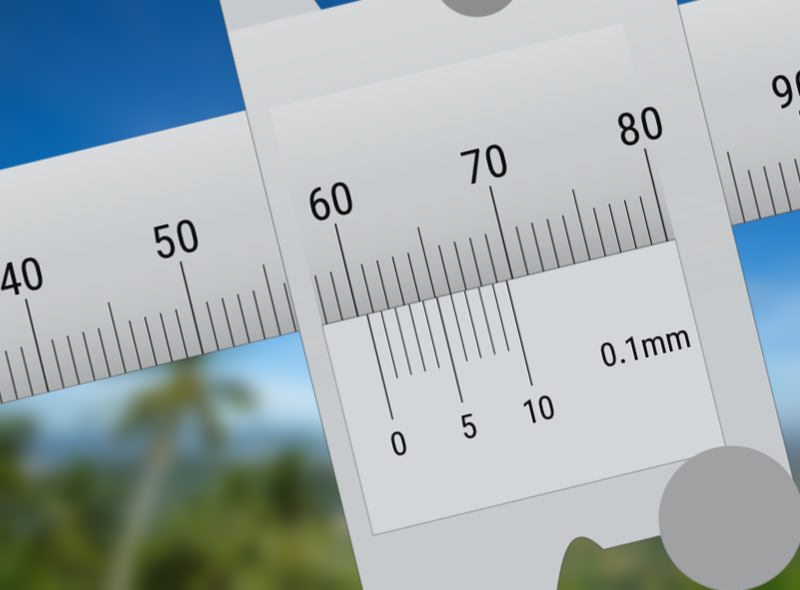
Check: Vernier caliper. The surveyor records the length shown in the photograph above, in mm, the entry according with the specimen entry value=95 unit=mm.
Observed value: value=60.6 unit=mm
